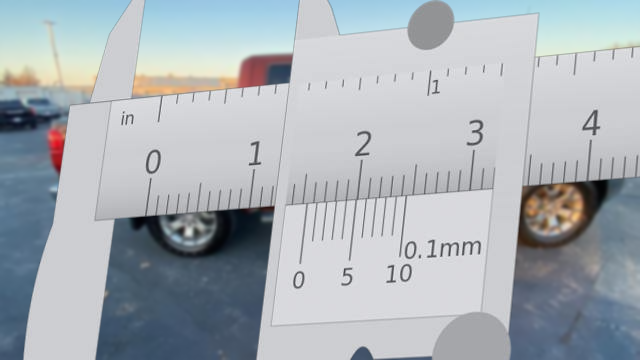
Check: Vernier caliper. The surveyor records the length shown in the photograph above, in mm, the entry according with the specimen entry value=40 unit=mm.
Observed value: value=15.4 unit=mm
